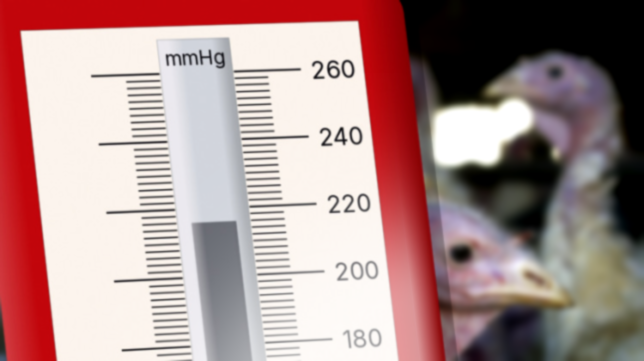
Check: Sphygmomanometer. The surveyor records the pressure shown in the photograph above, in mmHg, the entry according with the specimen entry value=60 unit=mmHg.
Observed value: value=216 unit=mmHg
